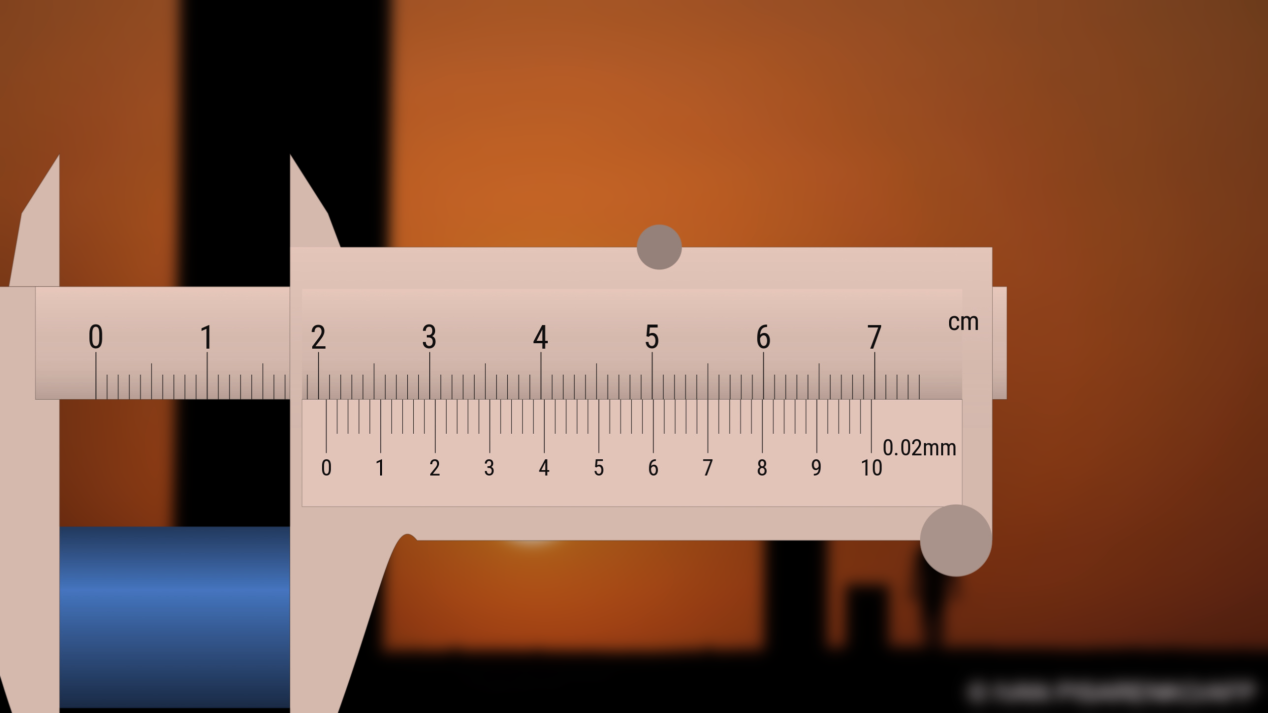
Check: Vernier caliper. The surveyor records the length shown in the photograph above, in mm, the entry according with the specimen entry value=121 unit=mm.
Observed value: value=20.7 unit=mm
